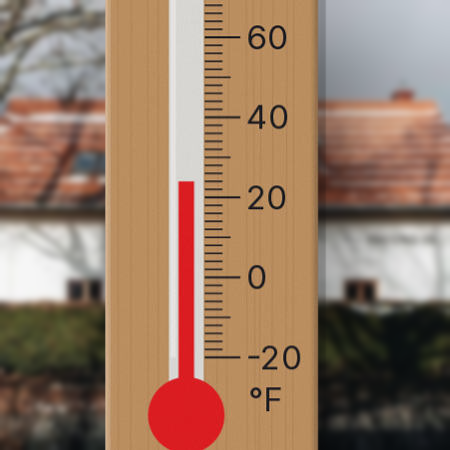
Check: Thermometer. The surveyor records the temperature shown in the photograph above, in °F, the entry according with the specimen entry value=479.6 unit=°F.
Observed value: value=24 unit=°F
